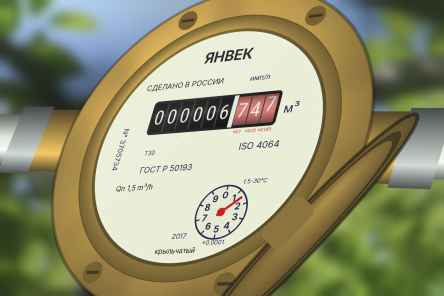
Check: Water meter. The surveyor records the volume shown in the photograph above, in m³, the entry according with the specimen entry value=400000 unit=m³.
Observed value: value=6.7471 unit=m³
